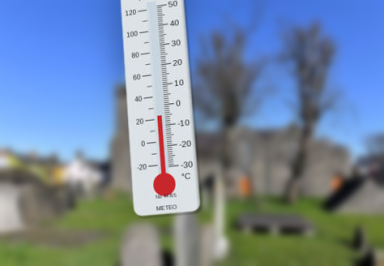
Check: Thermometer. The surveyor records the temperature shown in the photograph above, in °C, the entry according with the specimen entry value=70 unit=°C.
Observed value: value=-5 unit=°C
